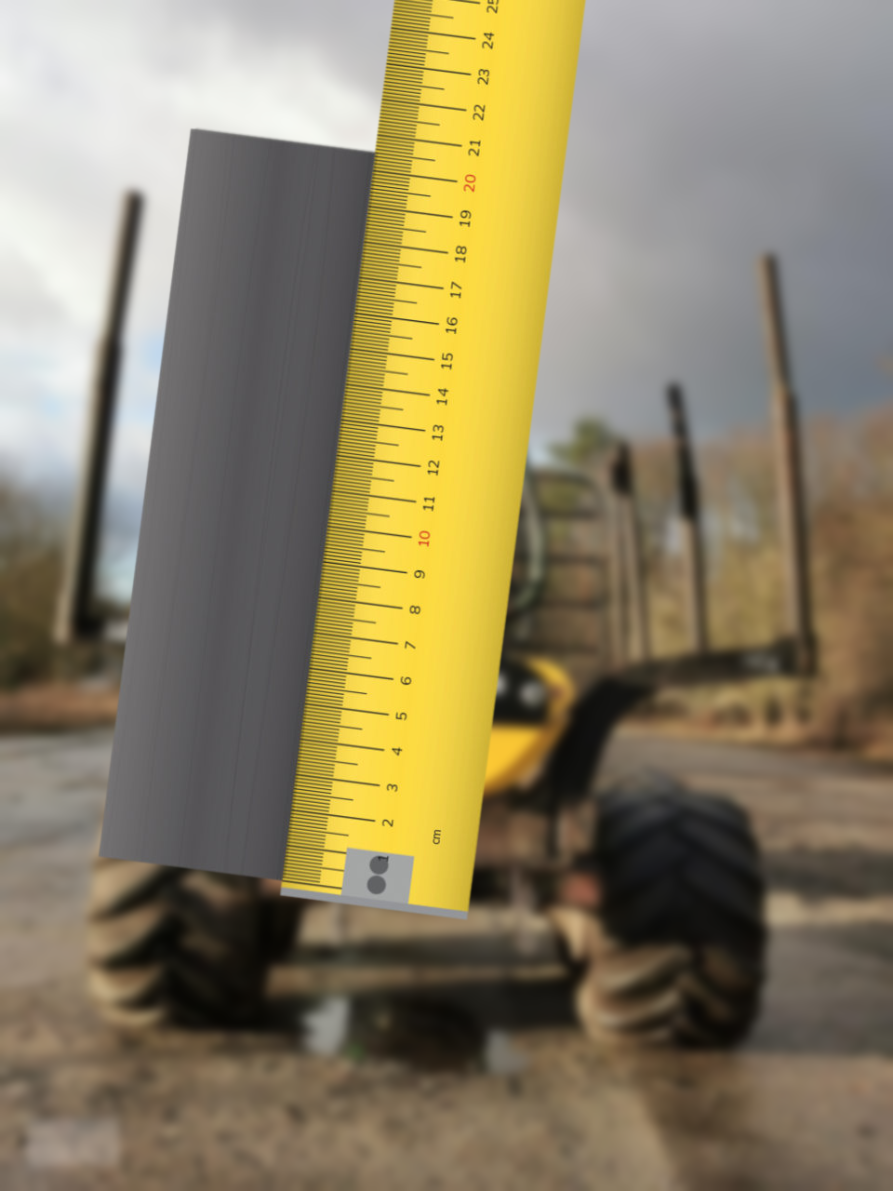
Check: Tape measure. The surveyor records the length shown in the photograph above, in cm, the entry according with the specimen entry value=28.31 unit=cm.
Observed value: value=20.5 unit=cm
